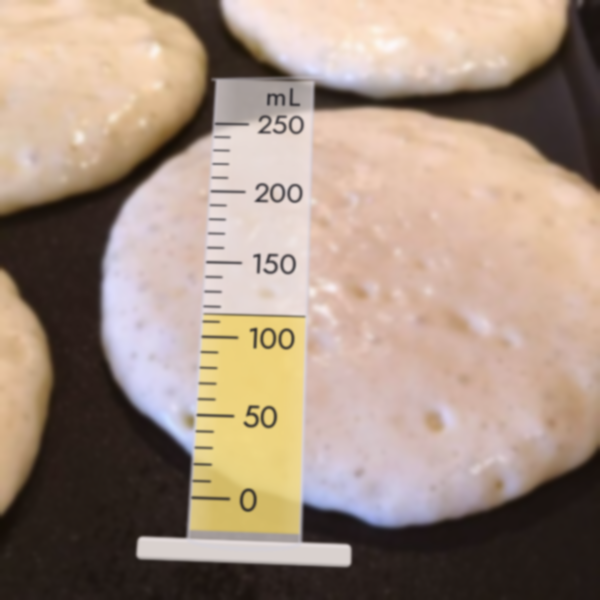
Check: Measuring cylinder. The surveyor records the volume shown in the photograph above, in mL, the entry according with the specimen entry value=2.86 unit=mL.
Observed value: value=115 unit=mL
